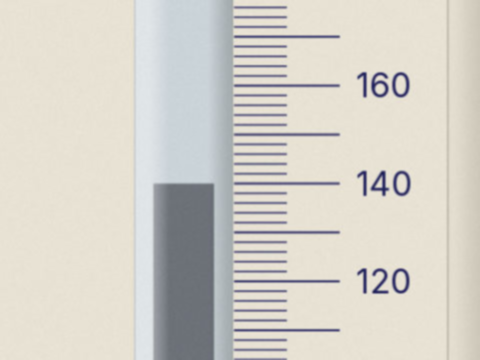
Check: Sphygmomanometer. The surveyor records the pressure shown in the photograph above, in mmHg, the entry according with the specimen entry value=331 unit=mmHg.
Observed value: value=140 unit=mmHg
